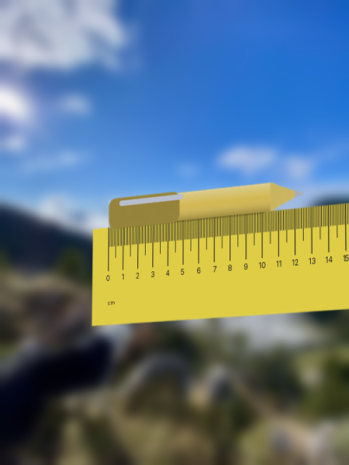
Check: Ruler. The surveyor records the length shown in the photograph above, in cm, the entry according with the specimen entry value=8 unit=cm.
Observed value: value=12.5 unit=cm
